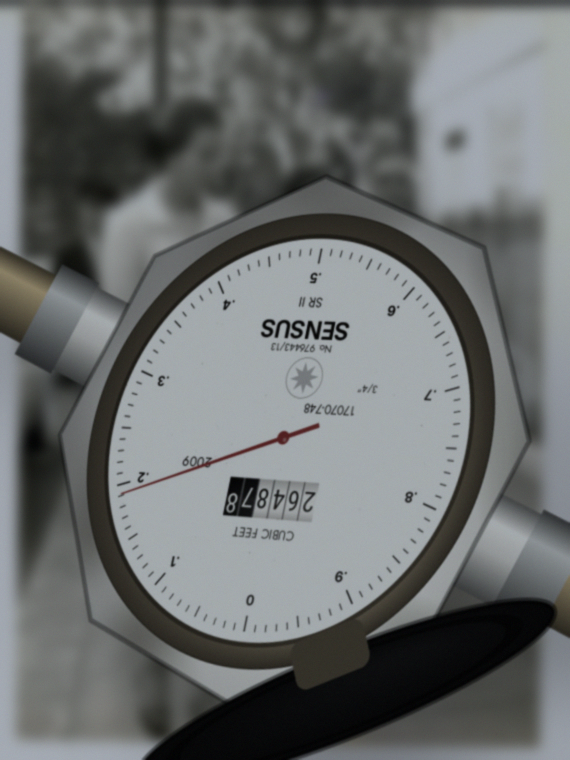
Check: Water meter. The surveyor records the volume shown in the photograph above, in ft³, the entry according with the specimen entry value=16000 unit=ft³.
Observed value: value=264878.19 unit=ft³
